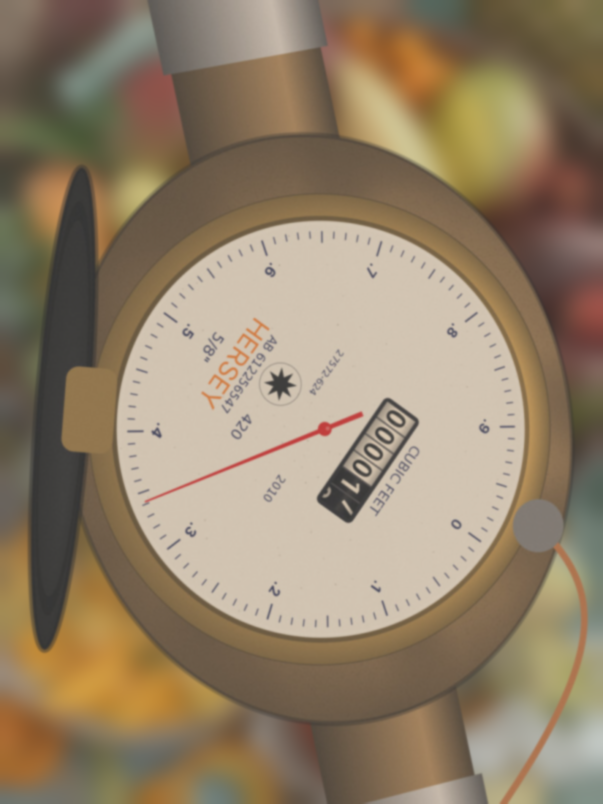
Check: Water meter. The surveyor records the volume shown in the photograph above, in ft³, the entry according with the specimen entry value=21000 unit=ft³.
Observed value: value=17.34 unit=ft³
